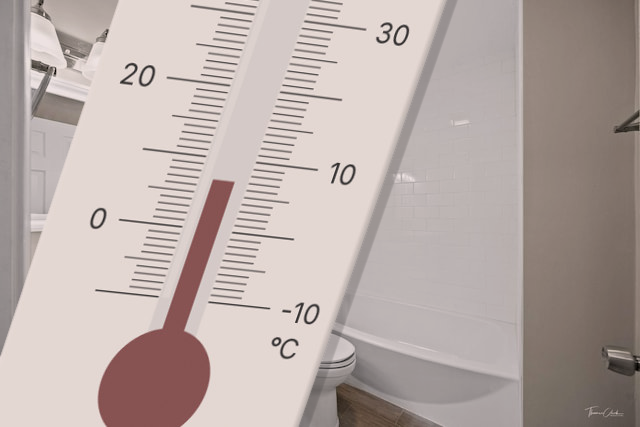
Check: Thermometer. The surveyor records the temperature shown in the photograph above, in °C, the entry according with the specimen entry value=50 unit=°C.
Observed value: value=7 unit=°C
